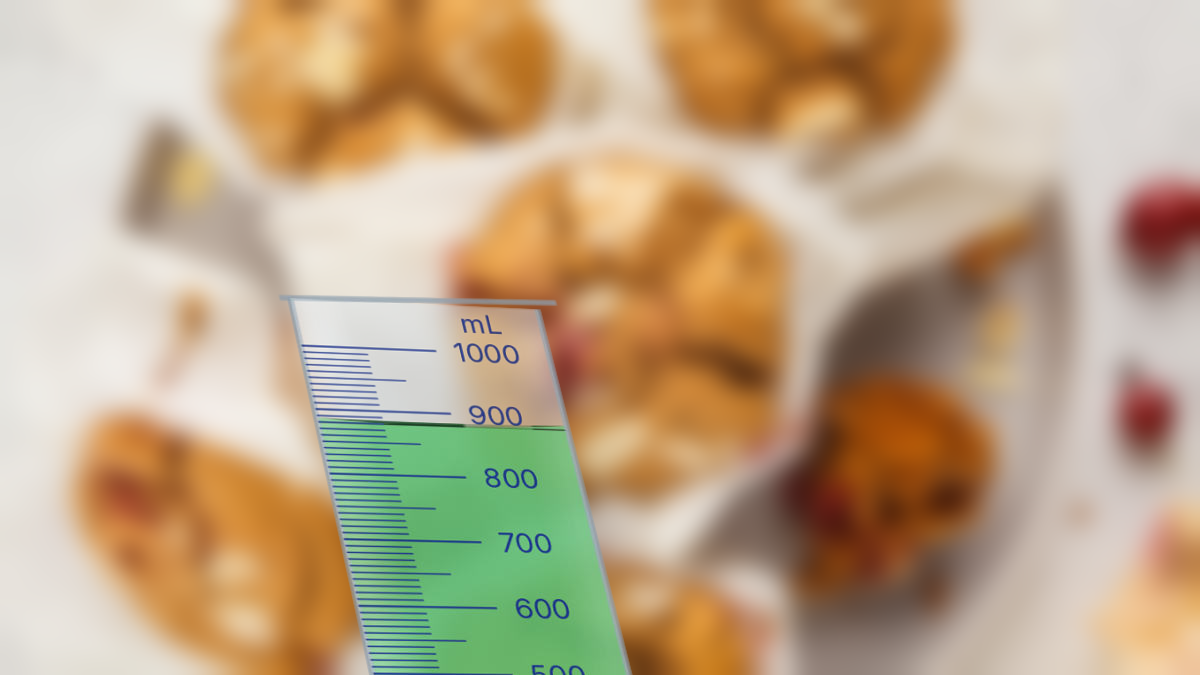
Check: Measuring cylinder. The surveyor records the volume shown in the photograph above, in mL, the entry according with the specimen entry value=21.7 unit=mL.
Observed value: value=880 unit=mL
